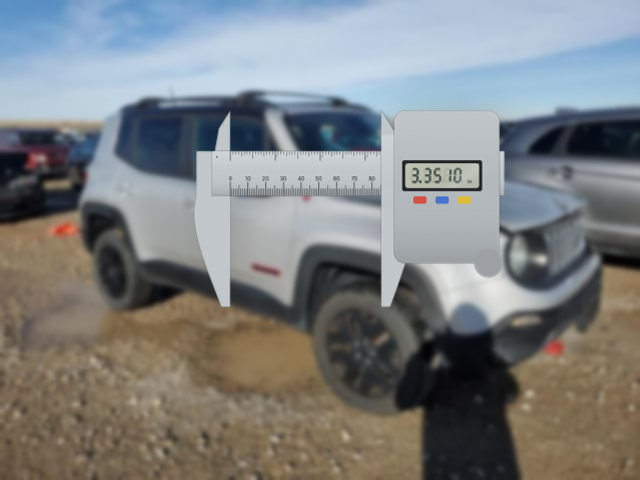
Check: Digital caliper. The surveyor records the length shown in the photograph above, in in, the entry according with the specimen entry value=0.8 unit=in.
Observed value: value=3.3510 unit=in
